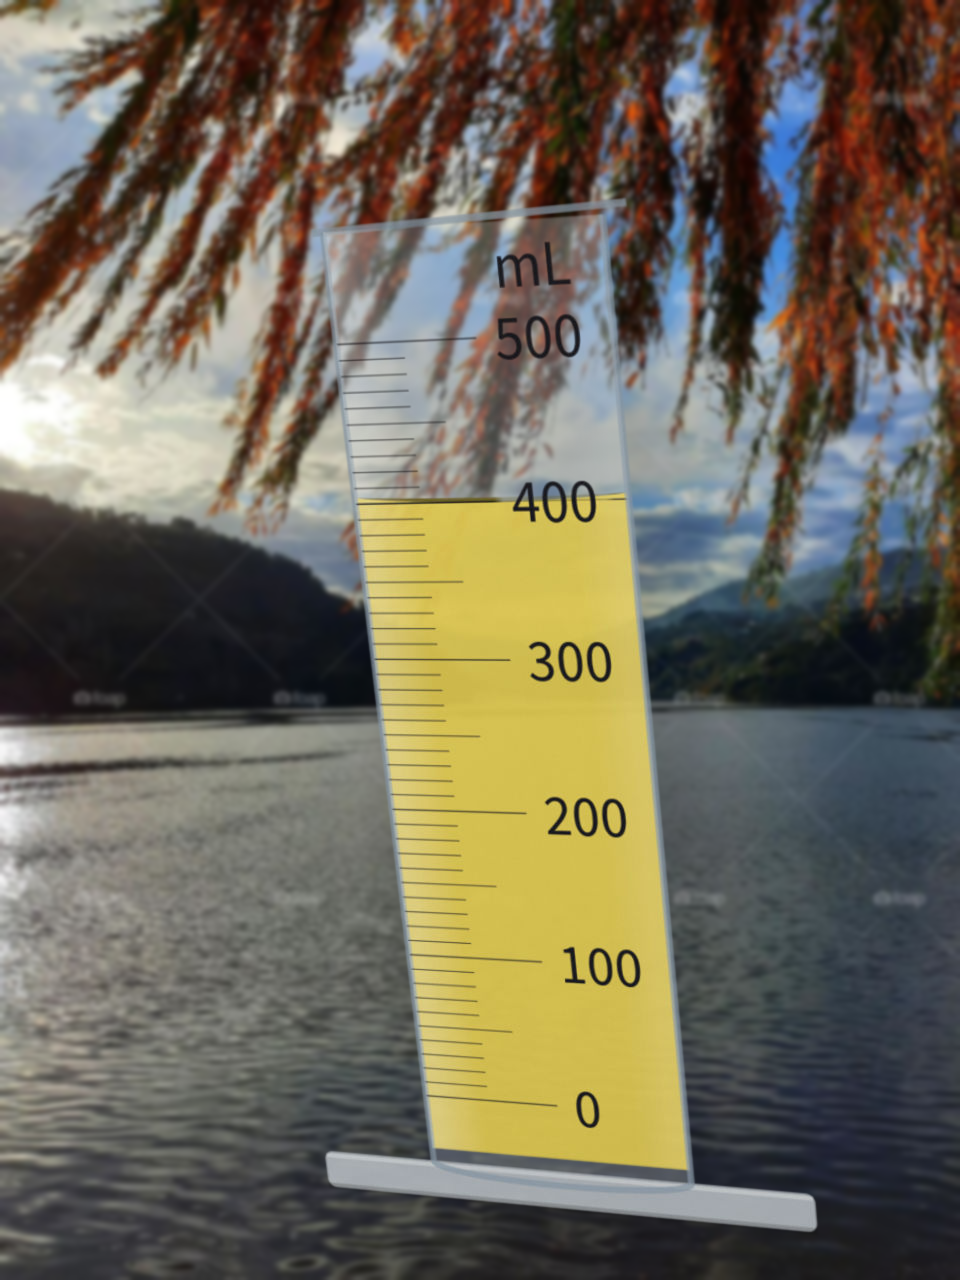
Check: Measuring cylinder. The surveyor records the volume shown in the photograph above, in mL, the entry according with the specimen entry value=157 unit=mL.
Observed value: value=400 unit=mL
